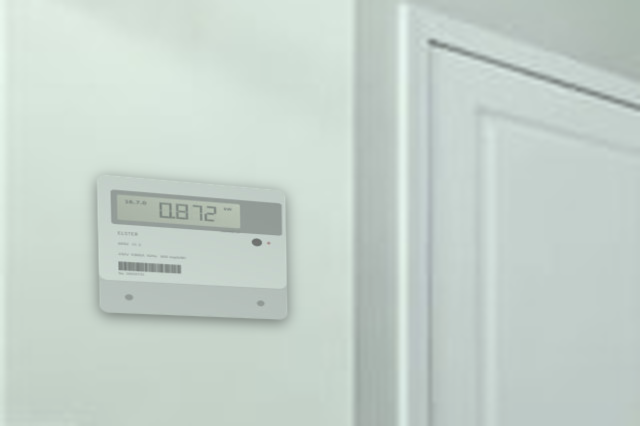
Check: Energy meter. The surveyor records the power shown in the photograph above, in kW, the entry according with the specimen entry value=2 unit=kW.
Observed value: value=0.872 unit=kW
